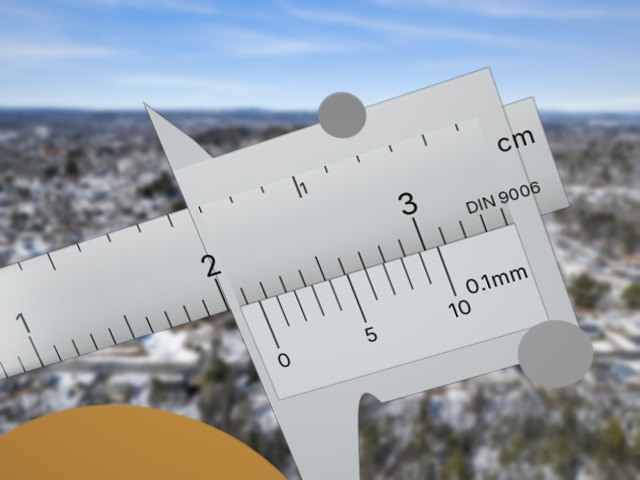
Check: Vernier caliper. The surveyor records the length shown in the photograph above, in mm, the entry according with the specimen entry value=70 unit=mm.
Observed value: value=21.6 unit=mm
